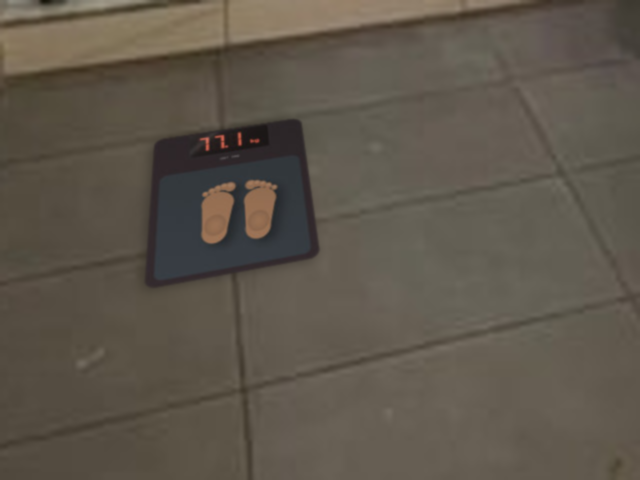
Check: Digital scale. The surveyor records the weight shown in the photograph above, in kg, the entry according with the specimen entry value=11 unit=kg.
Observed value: value=77.1 unit=kg
